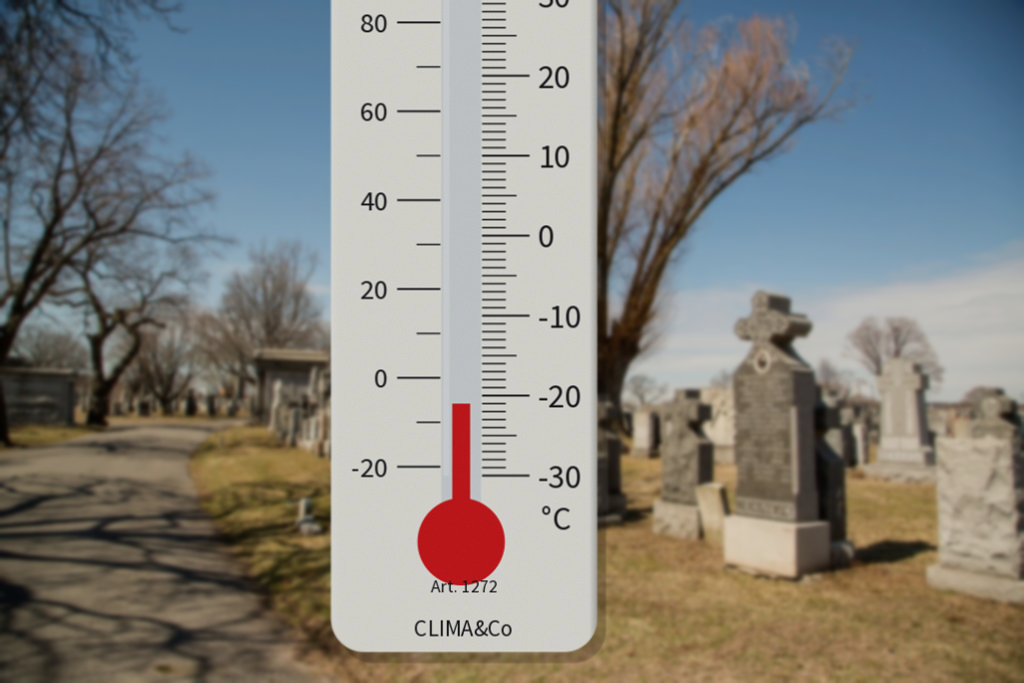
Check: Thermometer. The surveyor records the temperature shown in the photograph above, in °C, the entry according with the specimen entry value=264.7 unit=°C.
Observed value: value=-21 unit=°C
